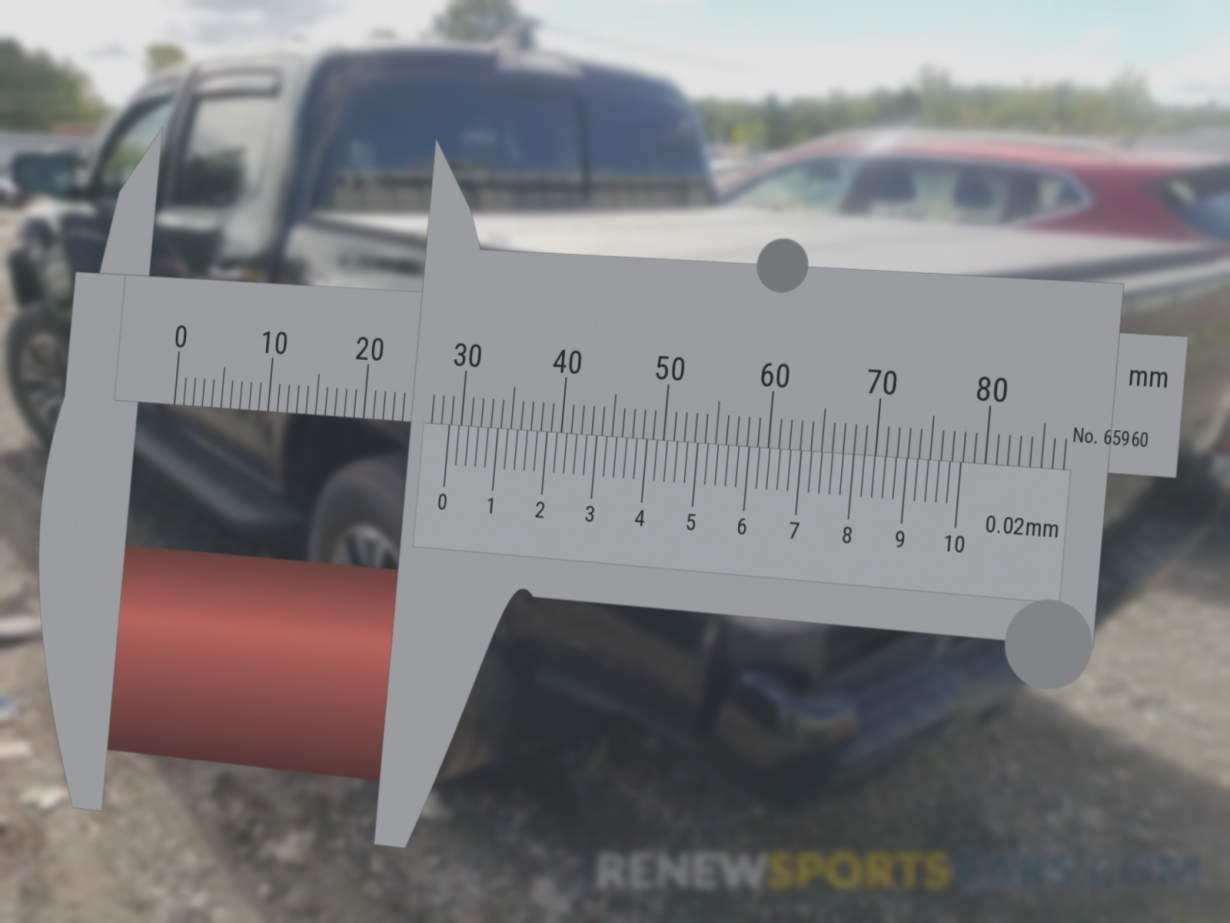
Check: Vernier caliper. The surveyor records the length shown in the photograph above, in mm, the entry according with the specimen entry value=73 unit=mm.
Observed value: value=28.8 unit=mm
